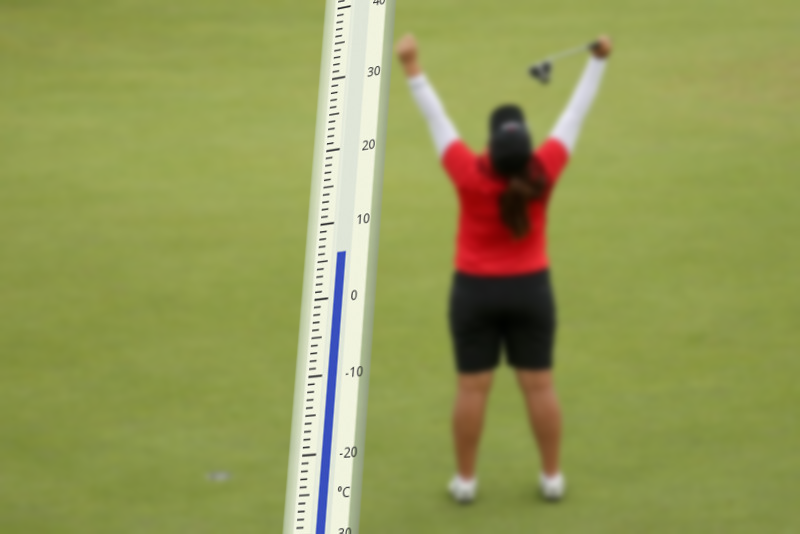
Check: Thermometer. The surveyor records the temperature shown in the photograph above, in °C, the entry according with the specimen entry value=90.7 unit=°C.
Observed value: value=6 unit=°C
